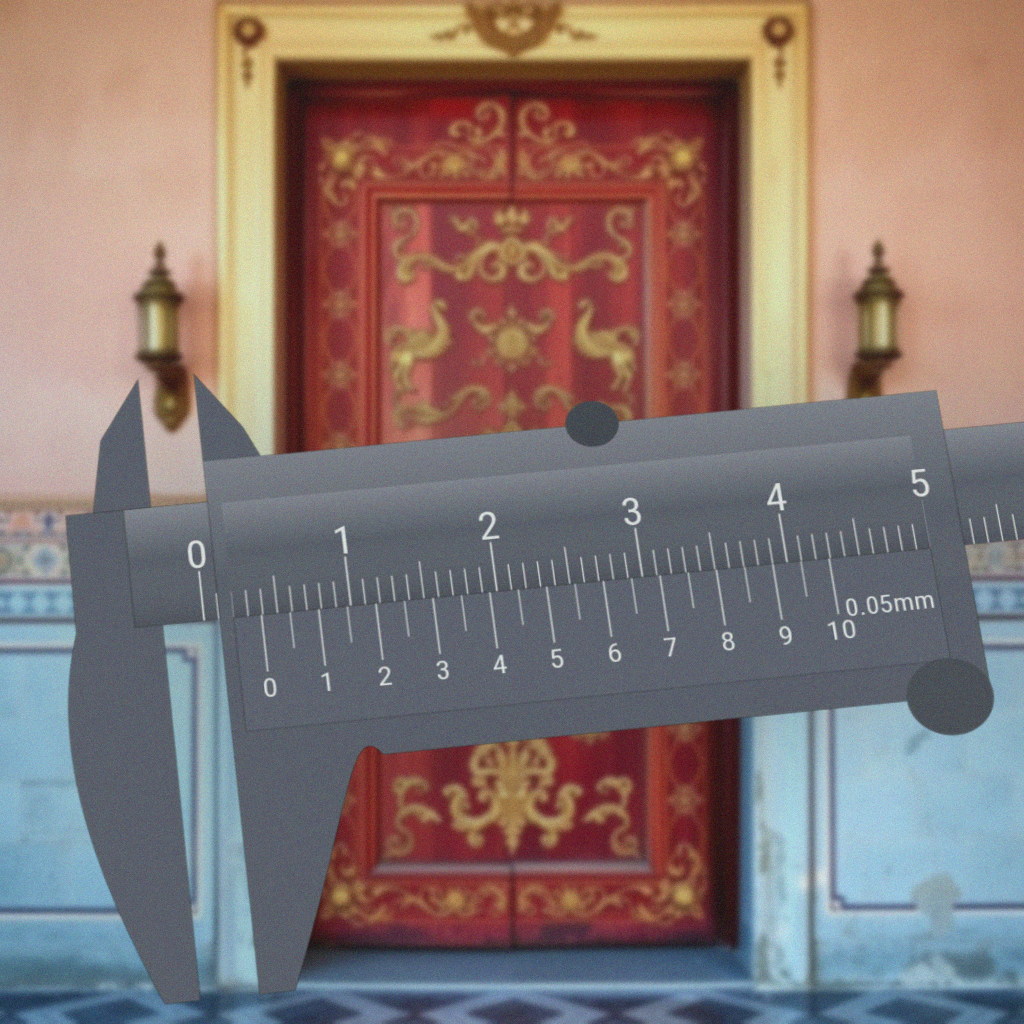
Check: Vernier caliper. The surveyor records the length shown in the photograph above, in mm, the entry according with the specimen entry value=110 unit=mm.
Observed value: value=3.9 unit=mm
